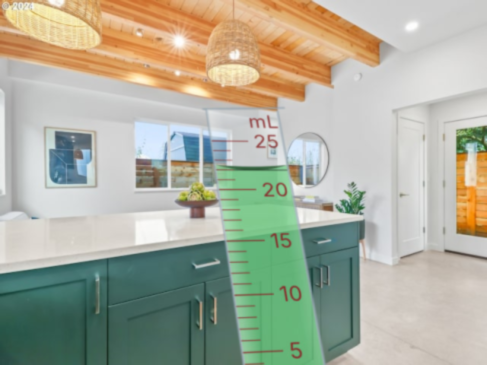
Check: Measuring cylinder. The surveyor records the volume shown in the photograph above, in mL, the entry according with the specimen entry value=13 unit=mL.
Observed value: value=22 unit=mL
